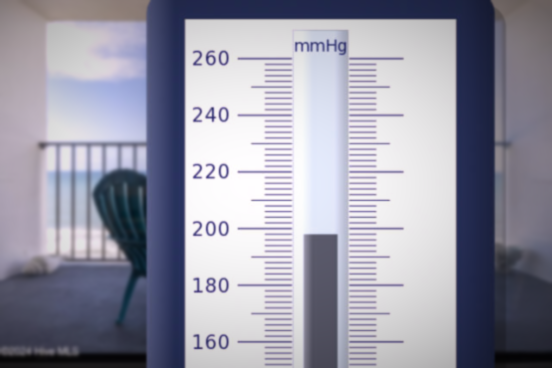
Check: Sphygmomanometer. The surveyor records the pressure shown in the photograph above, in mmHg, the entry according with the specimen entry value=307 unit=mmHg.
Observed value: value=198 unit=mmHg
